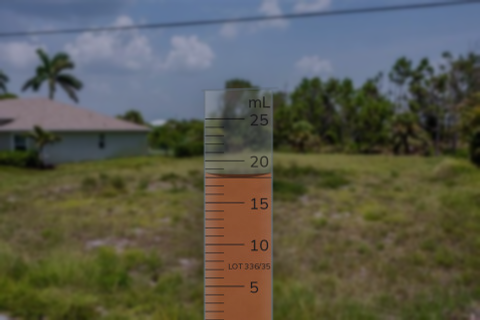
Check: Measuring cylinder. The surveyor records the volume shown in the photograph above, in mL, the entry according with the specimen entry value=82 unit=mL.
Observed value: value=18 unit=mL
